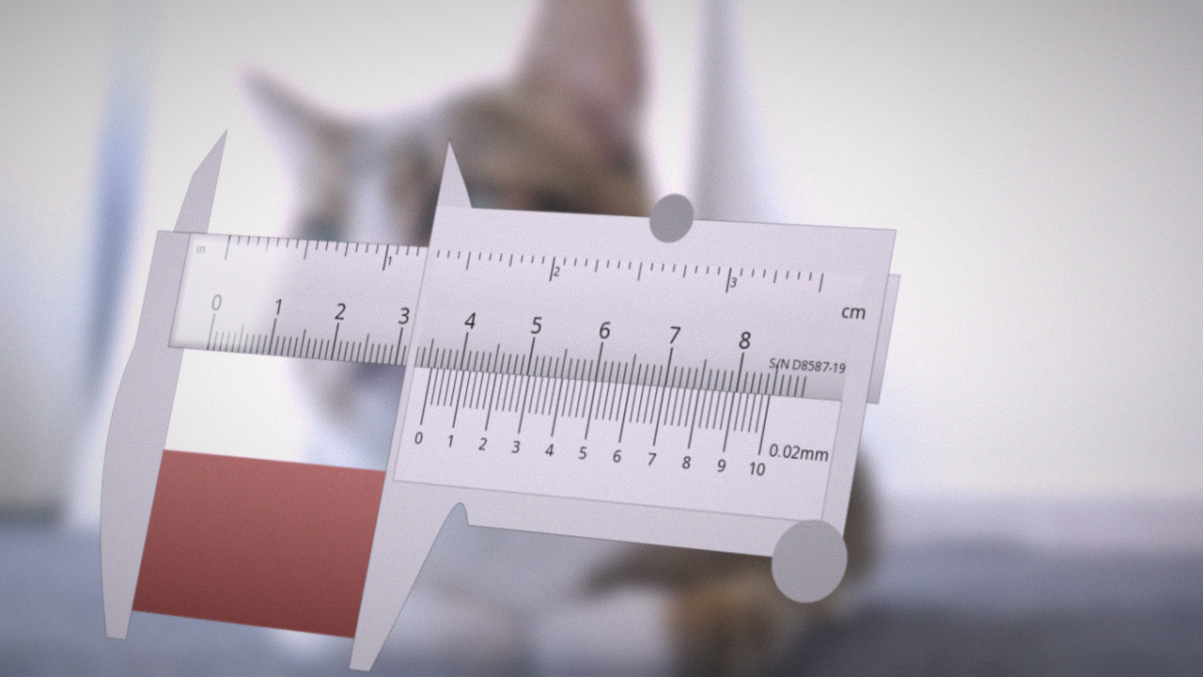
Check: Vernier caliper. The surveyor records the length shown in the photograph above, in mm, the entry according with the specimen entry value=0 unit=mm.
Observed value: value=35.6 unit=mm
